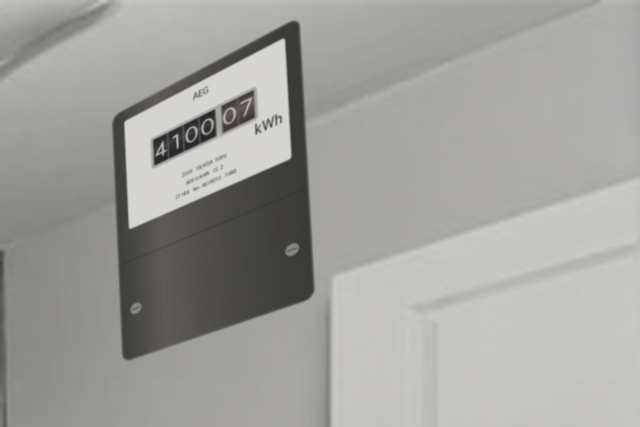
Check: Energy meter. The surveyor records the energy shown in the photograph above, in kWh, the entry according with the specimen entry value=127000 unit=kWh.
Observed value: value=4100.07 unit=kWh
